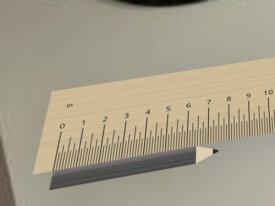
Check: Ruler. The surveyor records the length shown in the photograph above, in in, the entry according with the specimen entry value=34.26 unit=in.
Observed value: value=7.5 unit=in
